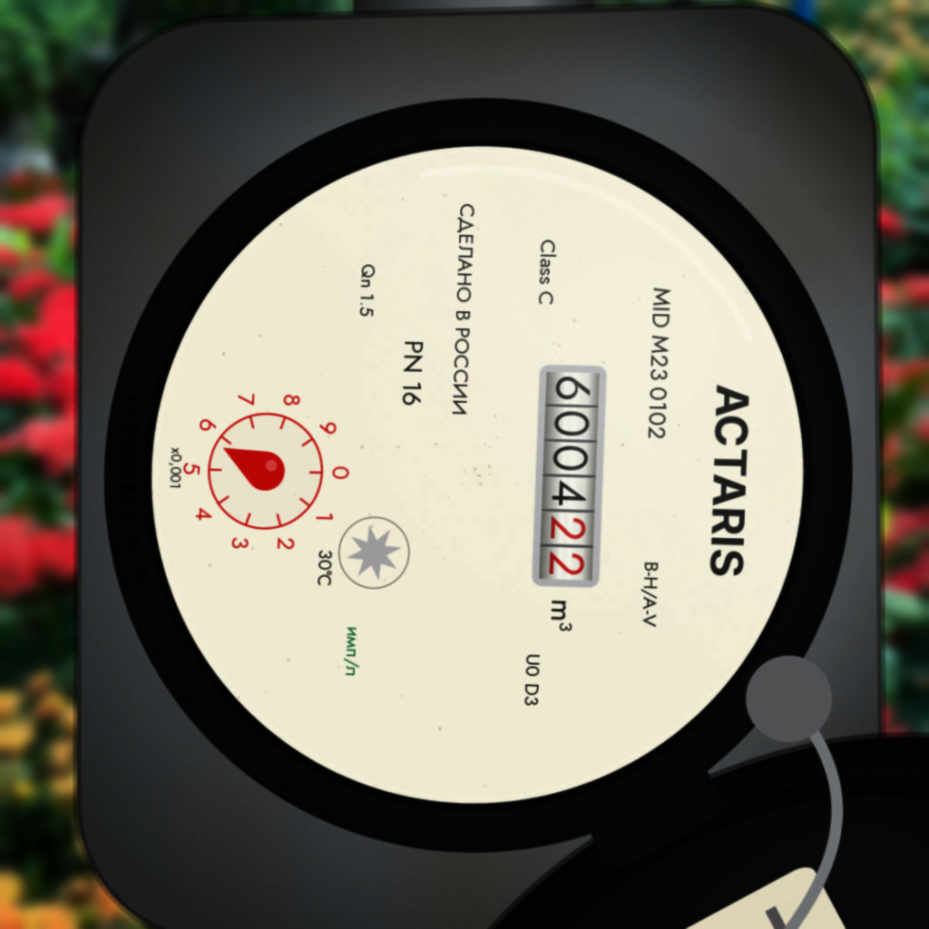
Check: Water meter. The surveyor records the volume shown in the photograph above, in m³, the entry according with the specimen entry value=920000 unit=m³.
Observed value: value=6004.225 unit=m³
